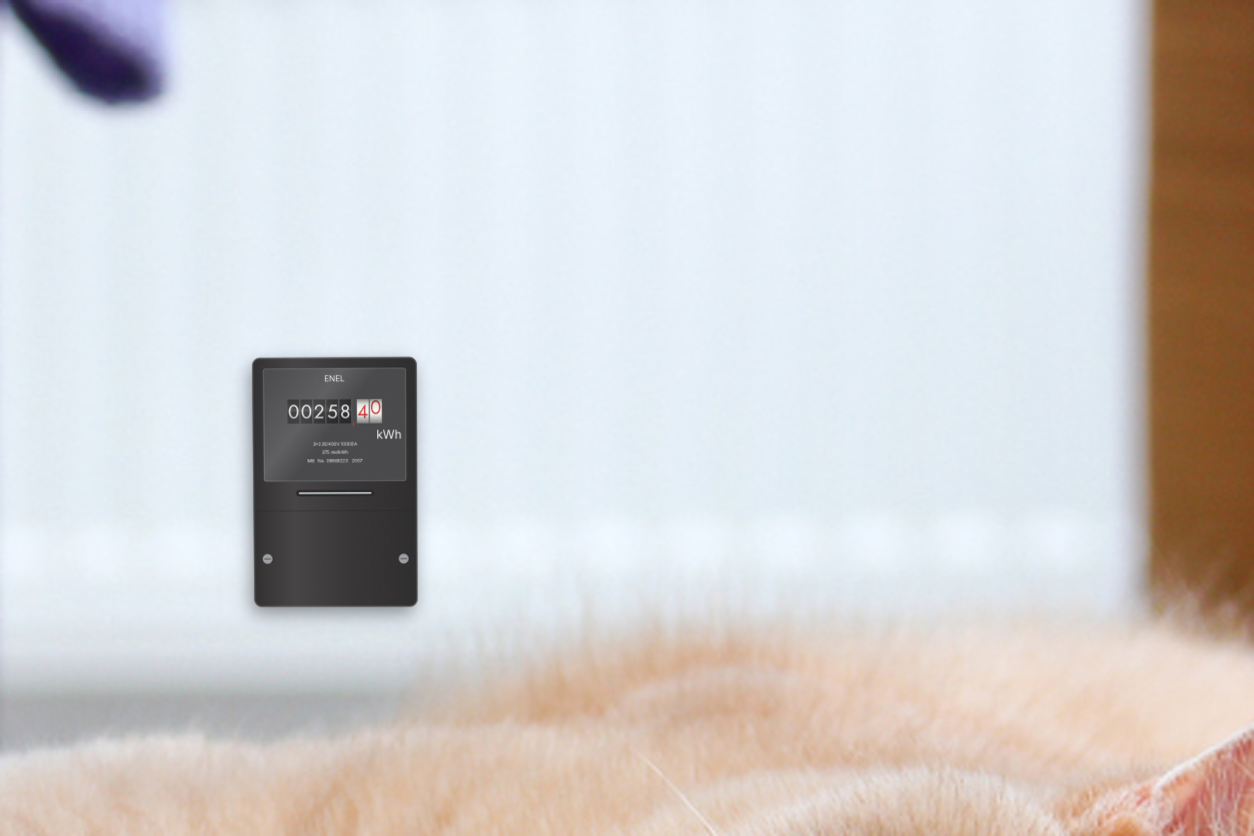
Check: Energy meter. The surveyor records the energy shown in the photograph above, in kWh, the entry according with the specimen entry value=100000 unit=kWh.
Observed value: value=258.40 unit=kWh
